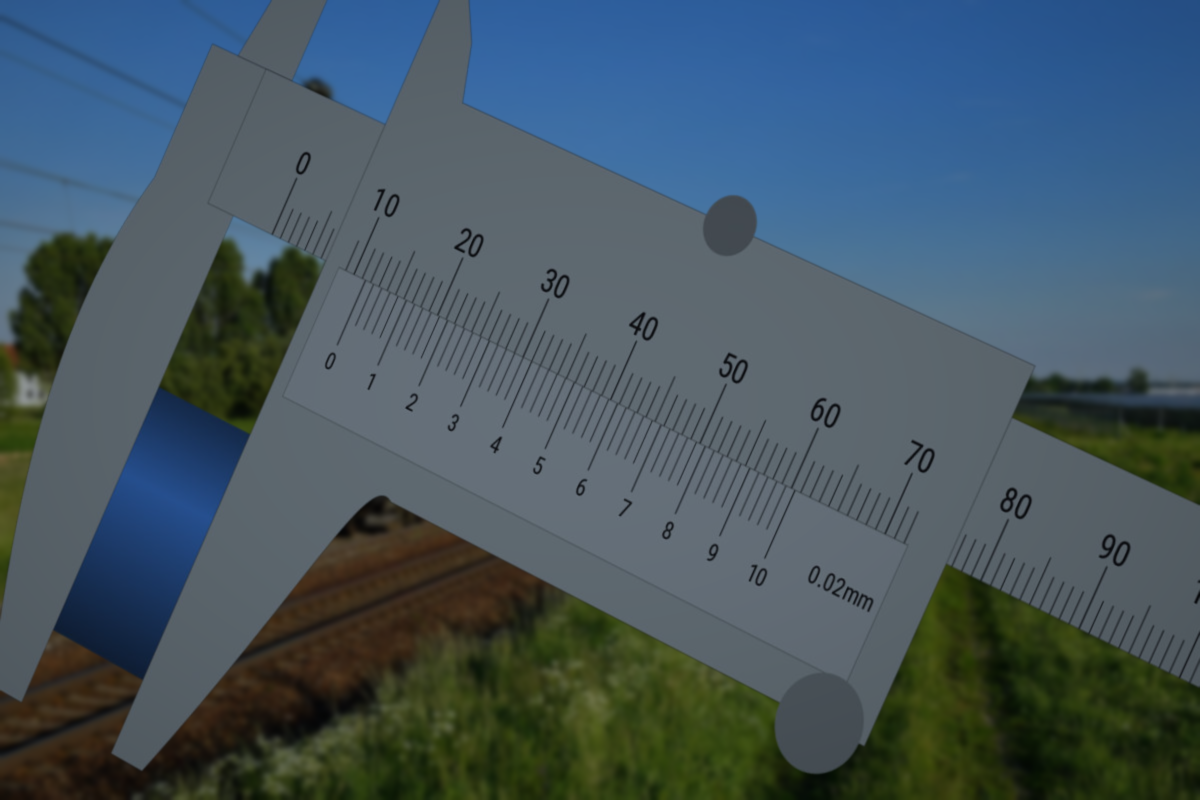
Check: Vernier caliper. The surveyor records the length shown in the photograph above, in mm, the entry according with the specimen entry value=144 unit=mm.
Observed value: value=11.4 unit=mm
